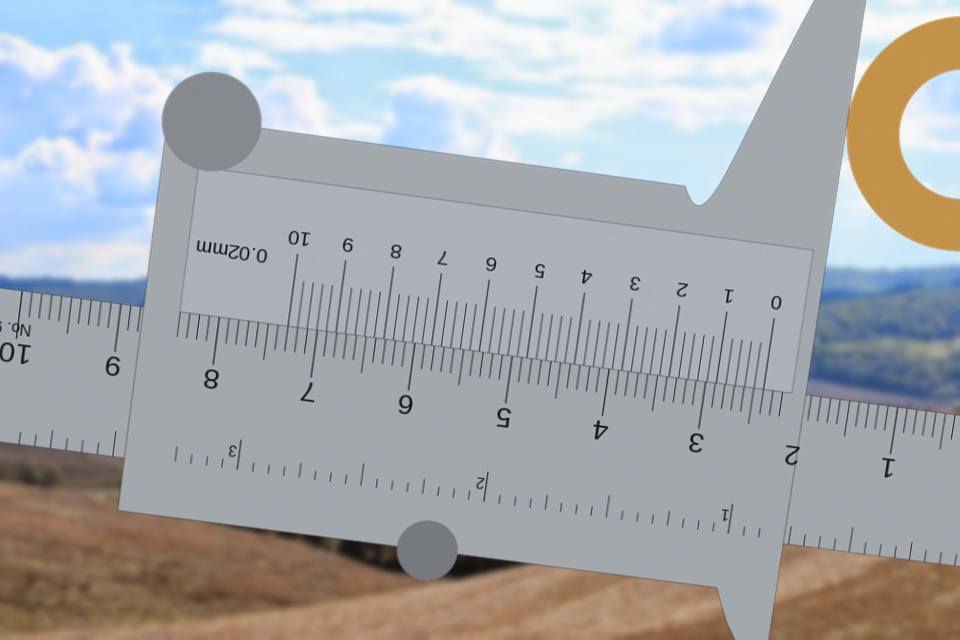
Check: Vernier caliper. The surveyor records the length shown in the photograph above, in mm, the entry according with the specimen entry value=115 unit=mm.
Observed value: value=24.0 unit=mm
